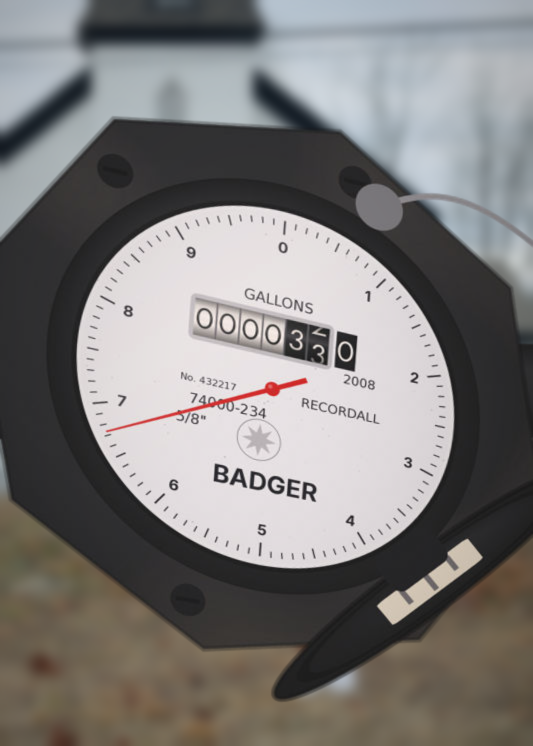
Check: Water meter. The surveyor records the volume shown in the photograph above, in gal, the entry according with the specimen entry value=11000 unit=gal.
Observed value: value=326.7 unit=gal
